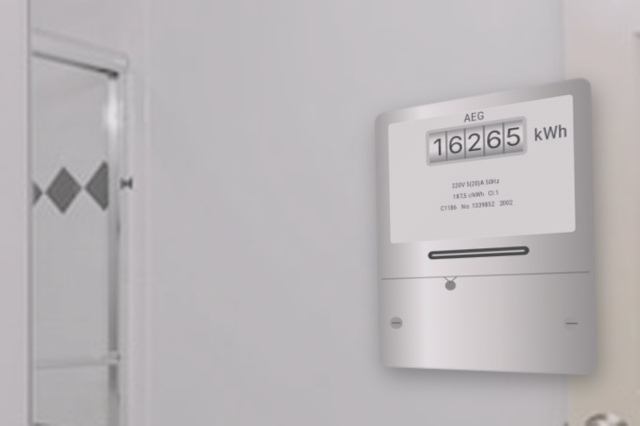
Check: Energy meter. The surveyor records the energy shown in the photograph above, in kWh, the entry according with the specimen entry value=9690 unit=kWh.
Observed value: value=16265 unit=kWh
